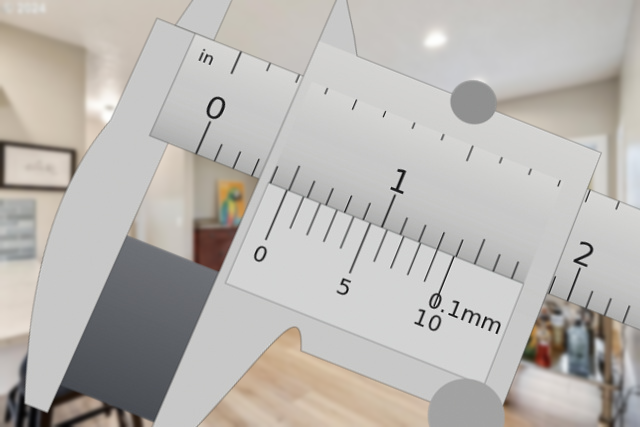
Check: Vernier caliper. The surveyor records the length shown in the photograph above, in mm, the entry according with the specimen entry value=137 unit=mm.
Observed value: value=4.9 unit=mm
